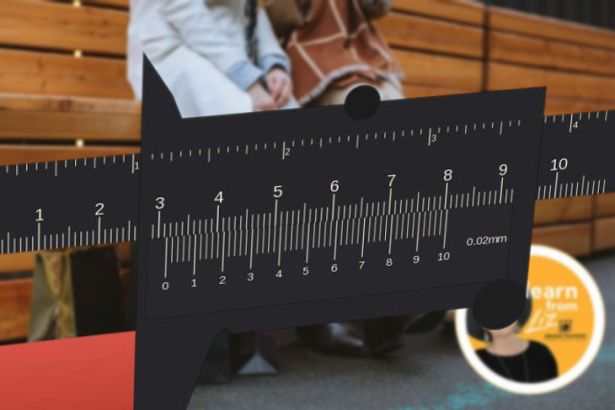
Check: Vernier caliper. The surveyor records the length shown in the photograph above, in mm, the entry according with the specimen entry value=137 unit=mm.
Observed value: value=31.4 unit=mm
